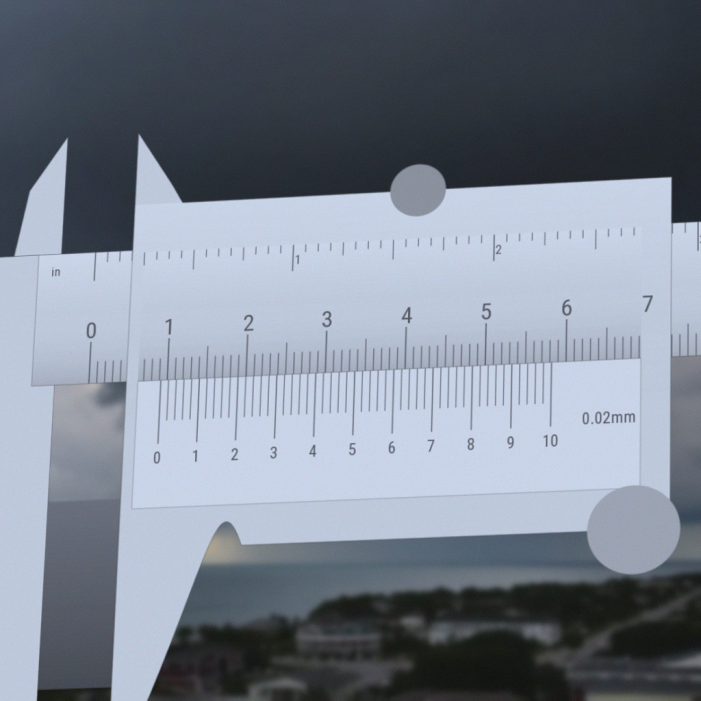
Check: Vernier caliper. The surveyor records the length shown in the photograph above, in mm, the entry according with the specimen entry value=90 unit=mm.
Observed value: value=9.2 unit=mm
